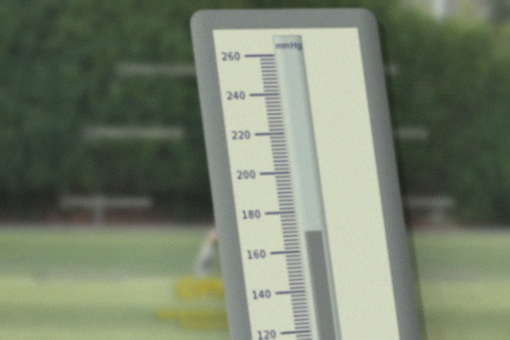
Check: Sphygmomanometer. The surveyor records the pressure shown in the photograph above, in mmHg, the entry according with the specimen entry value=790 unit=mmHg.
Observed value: value=170 unit=mmHg
